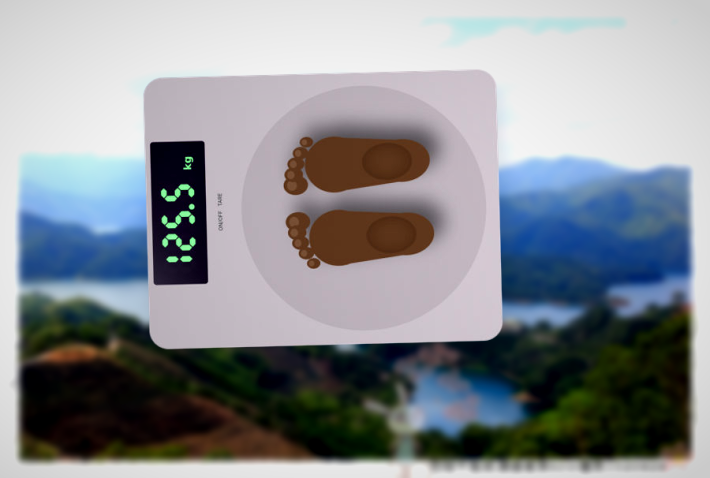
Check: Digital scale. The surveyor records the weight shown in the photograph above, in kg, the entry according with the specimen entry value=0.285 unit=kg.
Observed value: value=125.5 unit=kg
